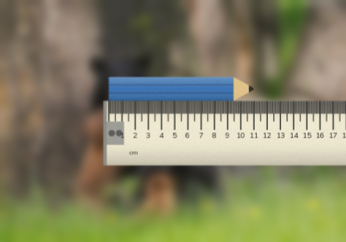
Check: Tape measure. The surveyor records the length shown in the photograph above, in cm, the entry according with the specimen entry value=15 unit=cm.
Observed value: value=11 unit=cm
